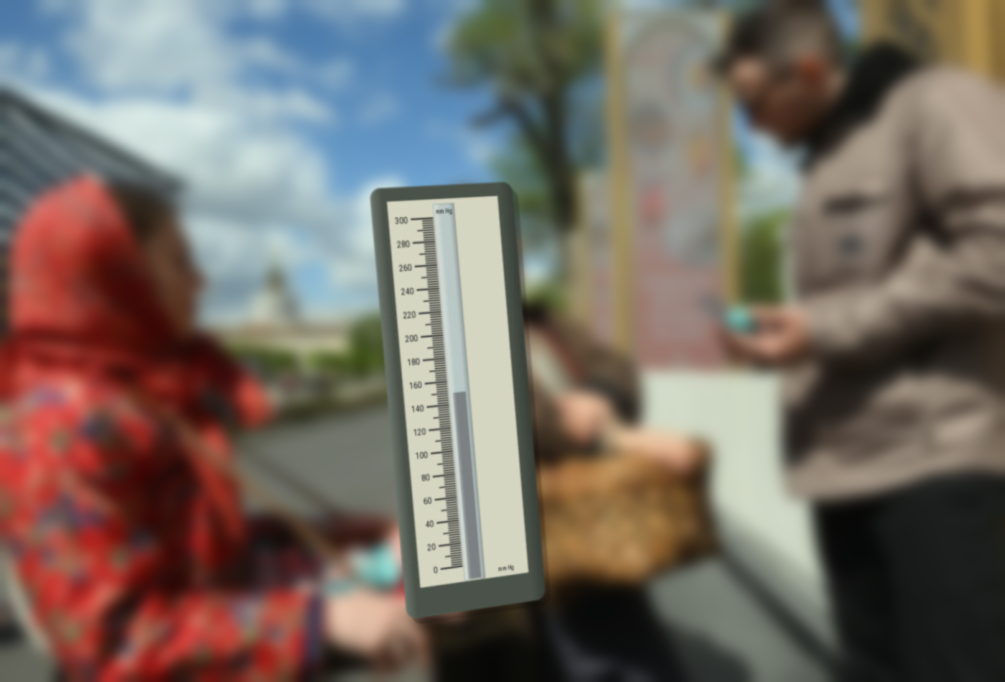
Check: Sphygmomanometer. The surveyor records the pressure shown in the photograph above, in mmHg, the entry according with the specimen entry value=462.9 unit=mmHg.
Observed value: value=150 unit=mmHg
